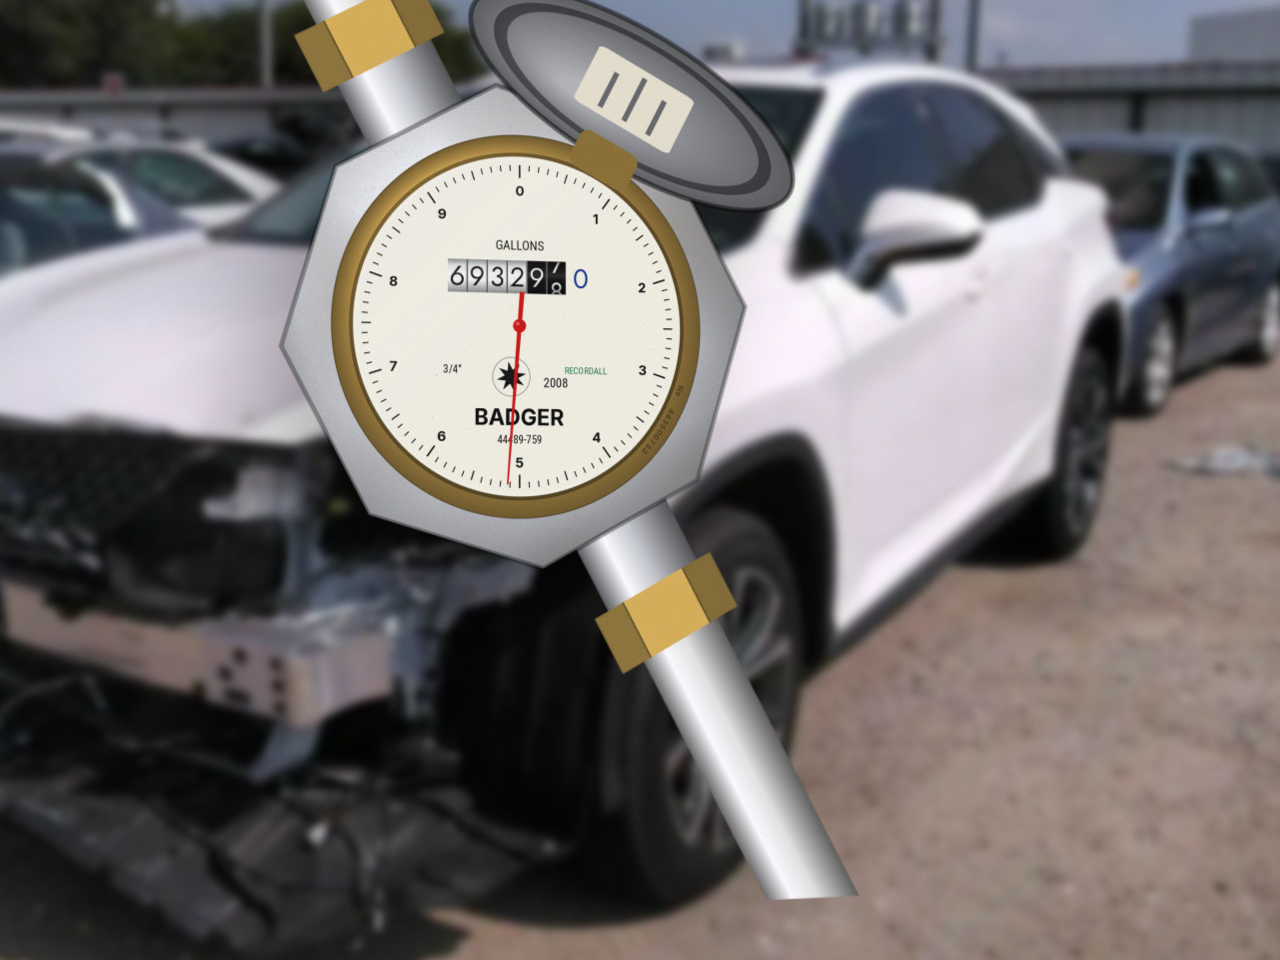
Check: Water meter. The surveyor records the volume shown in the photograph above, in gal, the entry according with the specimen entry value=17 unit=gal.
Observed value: value=6932975.1 unit=gal
